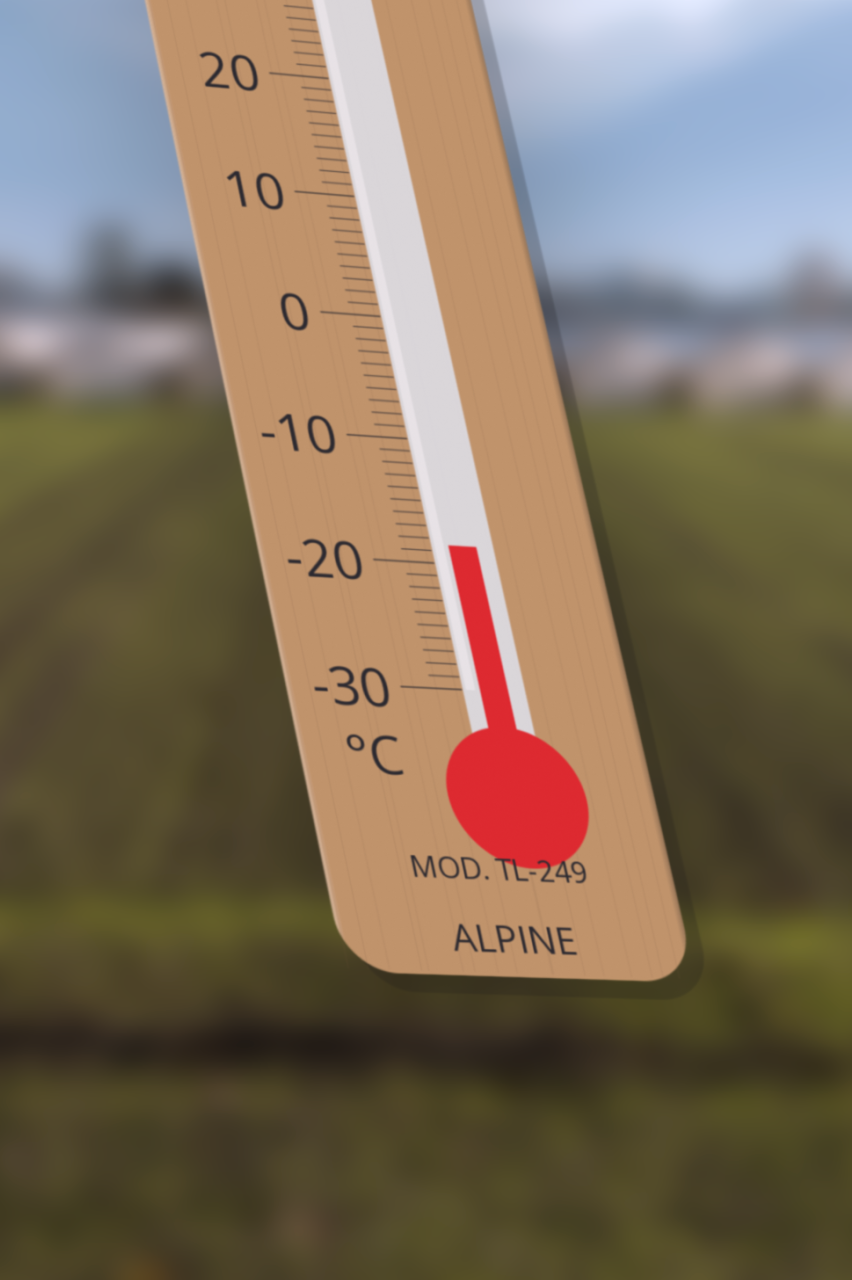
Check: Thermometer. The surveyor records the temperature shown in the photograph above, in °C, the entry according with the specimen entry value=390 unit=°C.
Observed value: value=-18.5 unit=°C
